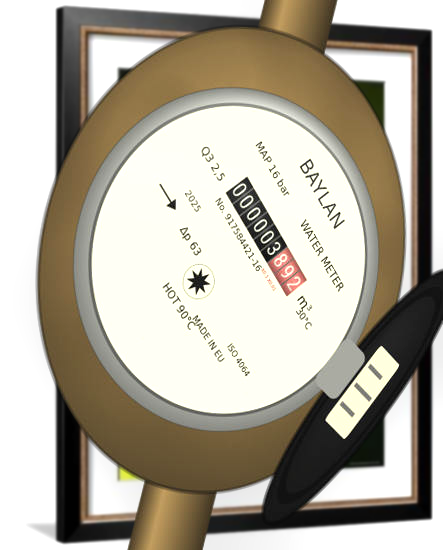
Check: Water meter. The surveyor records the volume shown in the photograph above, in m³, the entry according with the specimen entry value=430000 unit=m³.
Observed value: value=3.892 unit=m³
